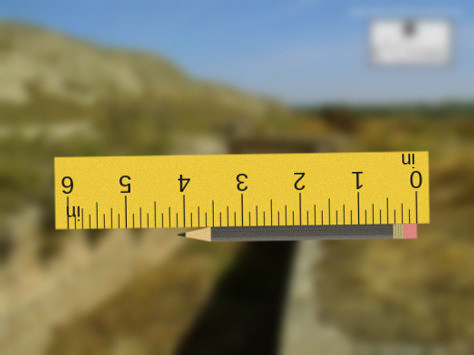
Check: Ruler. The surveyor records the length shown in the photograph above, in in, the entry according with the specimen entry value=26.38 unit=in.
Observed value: value=4.125 unit=in
